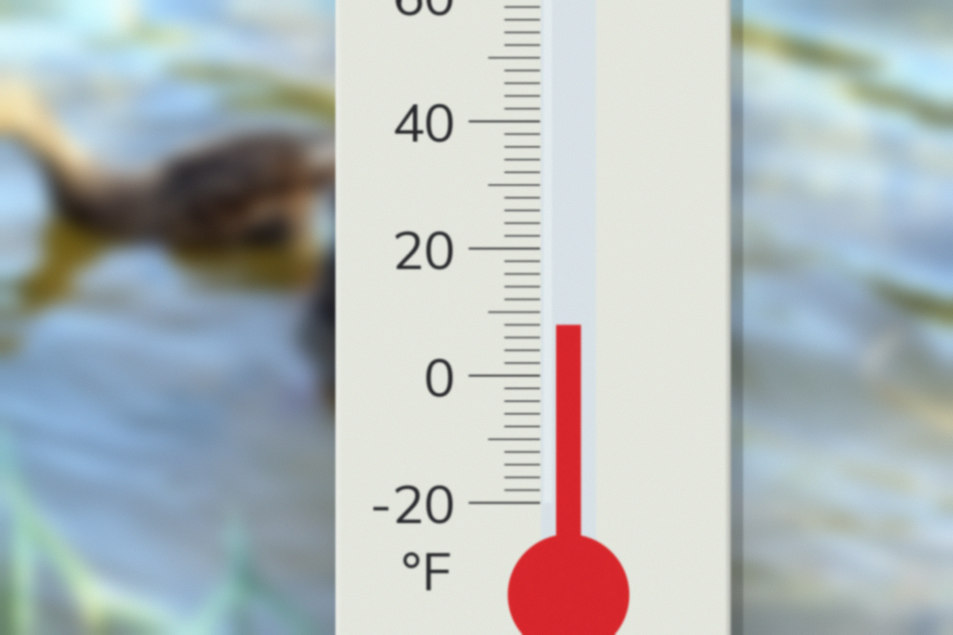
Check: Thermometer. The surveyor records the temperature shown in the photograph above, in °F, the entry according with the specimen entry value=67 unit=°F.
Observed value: value=8 unit=°F
